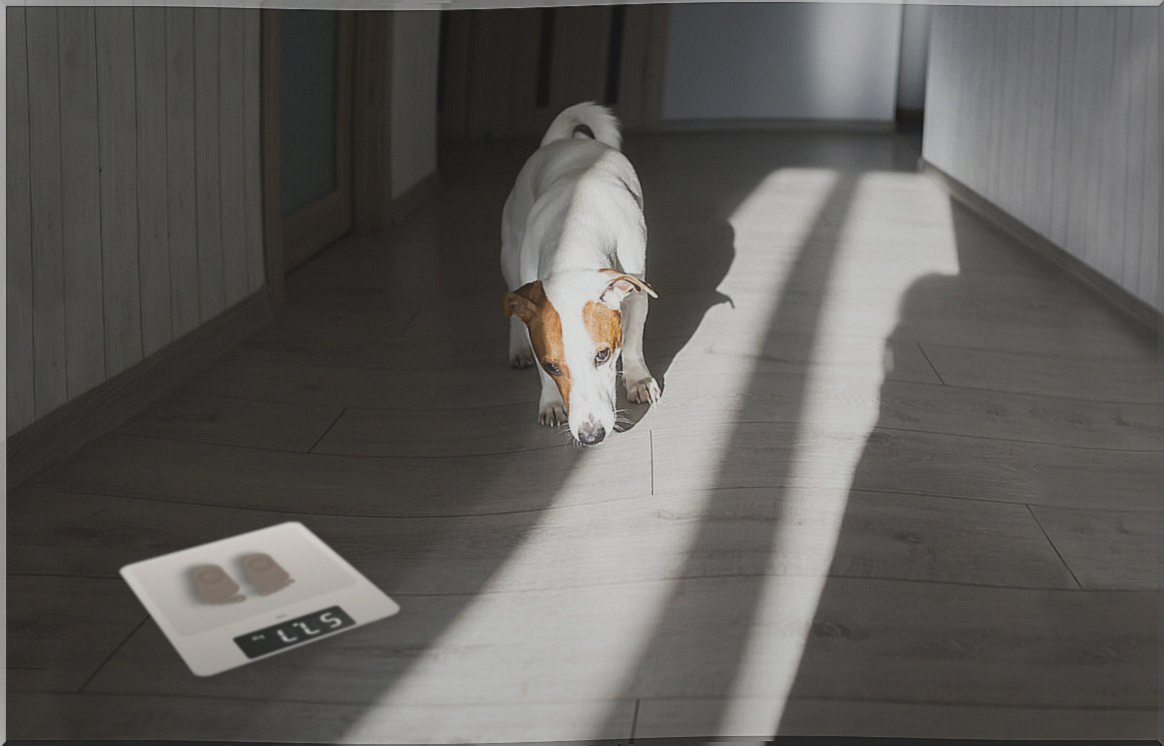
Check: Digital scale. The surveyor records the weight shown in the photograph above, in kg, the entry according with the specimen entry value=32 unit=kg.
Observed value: value=57.7 unit=kg
